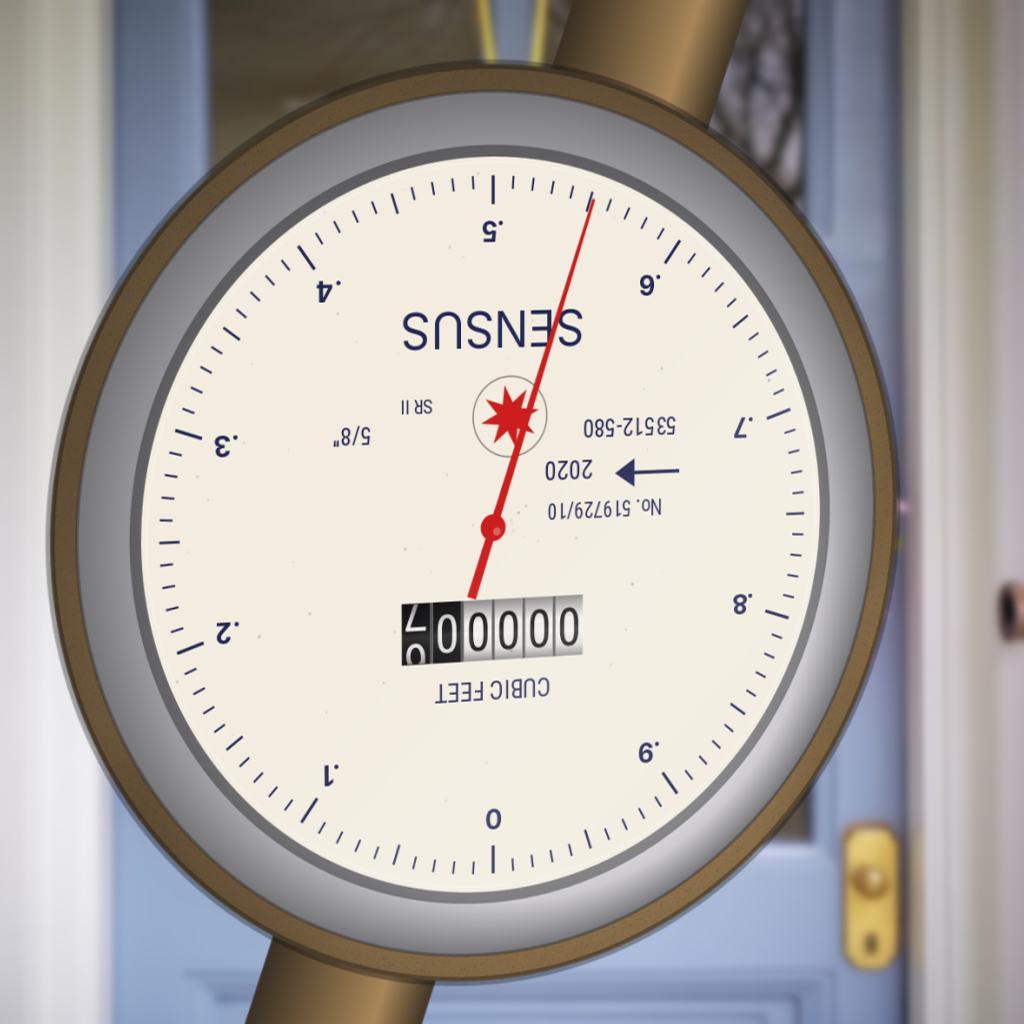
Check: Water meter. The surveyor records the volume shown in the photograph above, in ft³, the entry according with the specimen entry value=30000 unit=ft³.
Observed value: value=6.55 unit=ft³
